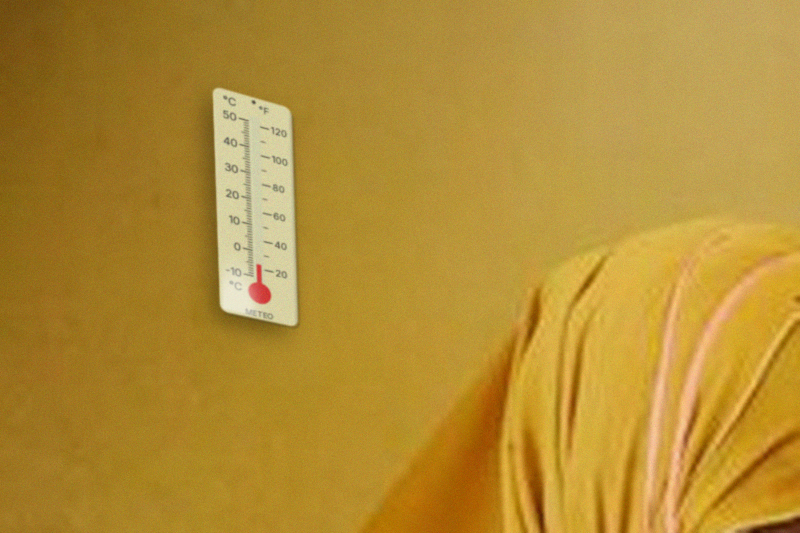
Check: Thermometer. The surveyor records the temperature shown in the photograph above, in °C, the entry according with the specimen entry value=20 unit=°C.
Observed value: value=-5 unit=°C
